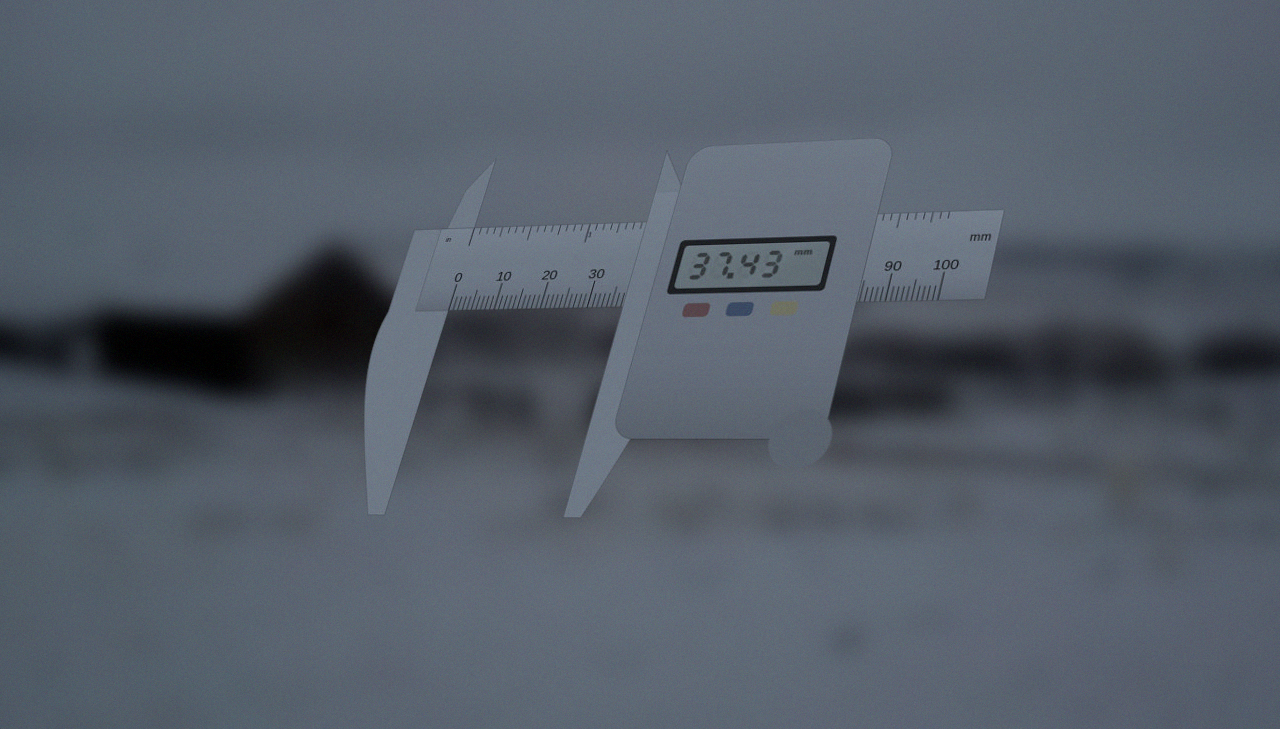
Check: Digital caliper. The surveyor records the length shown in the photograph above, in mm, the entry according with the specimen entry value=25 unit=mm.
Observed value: value=37.43 unit=mm
